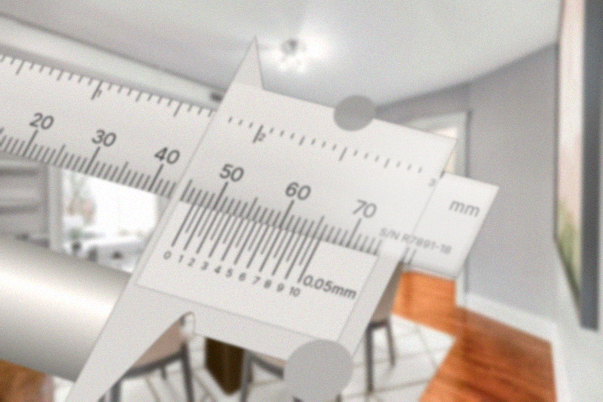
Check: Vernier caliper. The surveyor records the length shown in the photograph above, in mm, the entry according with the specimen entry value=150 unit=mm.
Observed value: value=47.0 unit=mm
